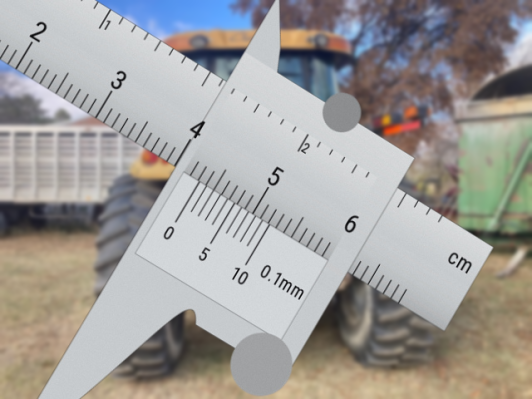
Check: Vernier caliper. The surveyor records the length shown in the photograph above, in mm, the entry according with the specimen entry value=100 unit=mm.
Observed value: value=43.2 unit=mm
